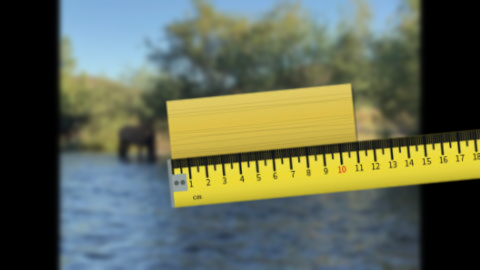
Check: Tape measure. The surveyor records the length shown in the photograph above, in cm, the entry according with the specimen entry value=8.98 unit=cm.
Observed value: value=11 unit=cm
